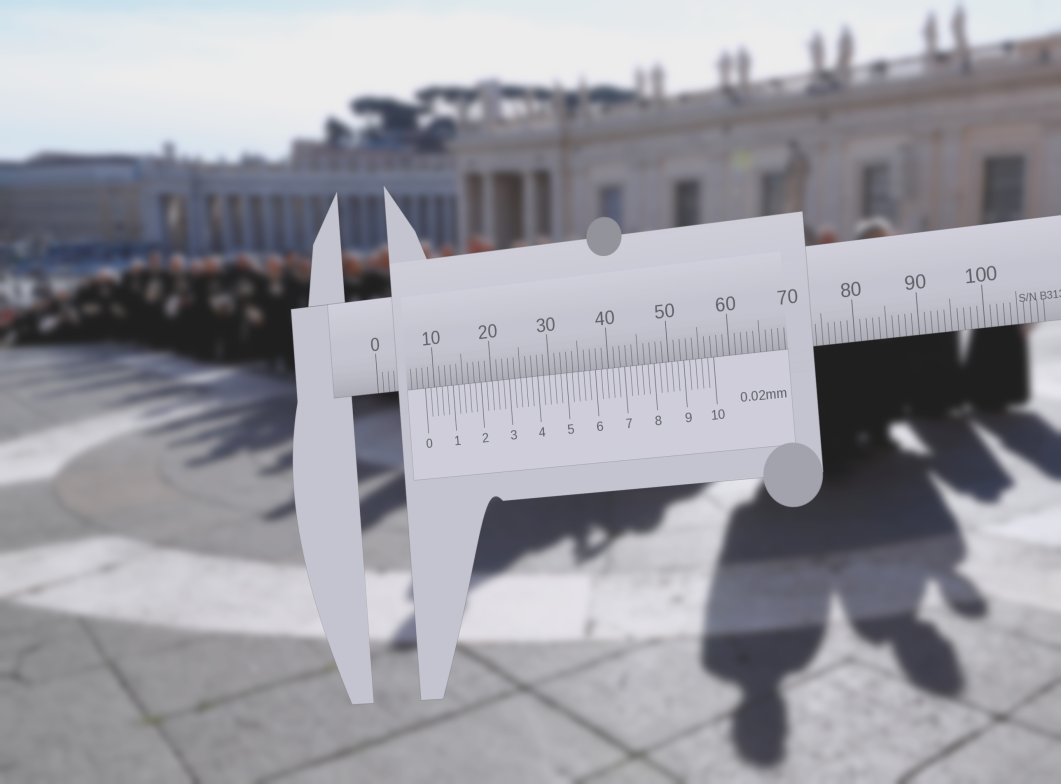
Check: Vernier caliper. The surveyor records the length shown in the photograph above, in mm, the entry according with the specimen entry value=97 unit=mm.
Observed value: value=8.4 unit=mm
